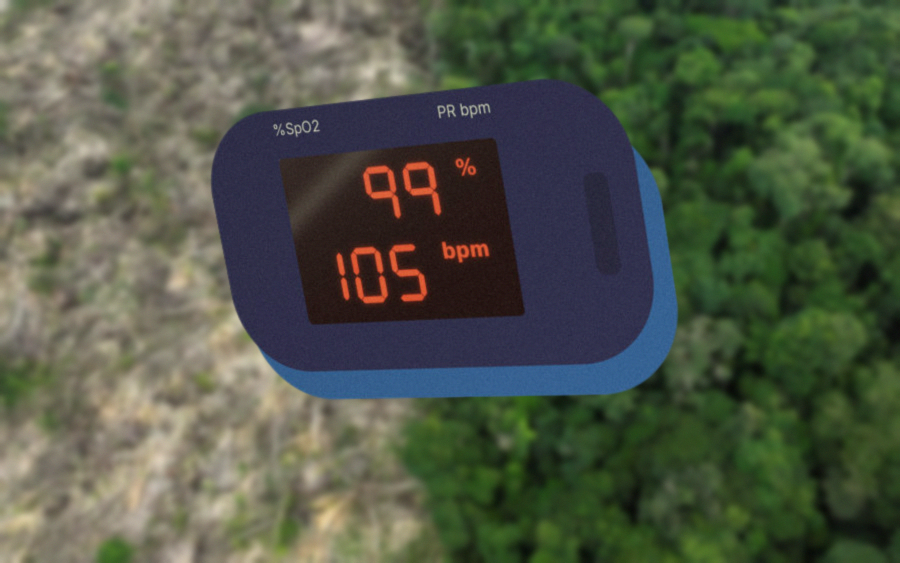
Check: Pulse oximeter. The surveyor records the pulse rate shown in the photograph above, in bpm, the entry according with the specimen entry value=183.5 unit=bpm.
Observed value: value=105 unit=bpm
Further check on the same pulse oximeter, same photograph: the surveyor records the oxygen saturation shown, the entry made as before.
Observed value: value=99 unit=%
